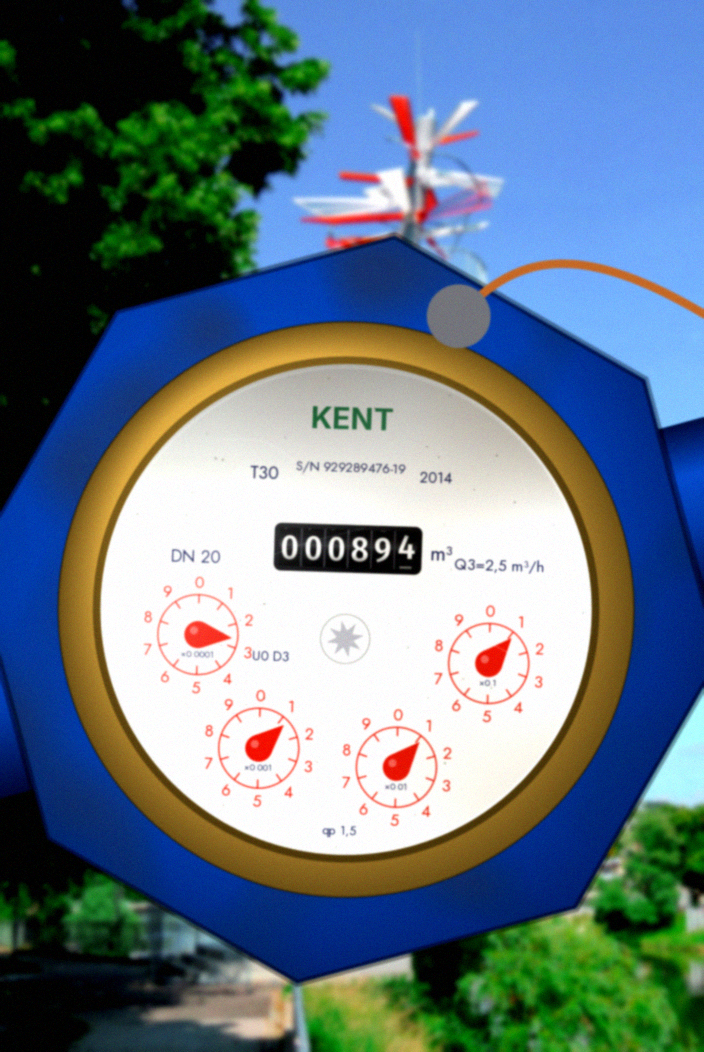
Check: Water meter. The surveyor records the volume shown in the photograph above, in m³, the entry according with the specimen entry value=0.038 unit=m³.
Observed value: value=894.1112 unit=m³
